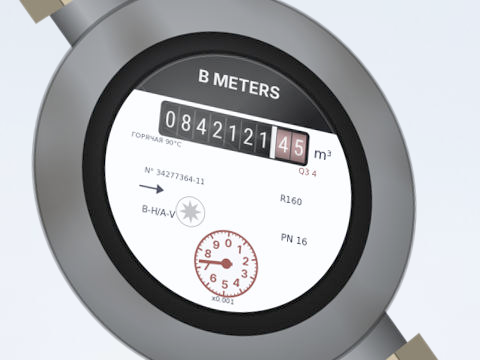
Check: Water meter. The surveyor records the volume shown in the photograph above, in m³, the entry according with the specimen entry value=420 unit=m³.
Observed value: value=842121.457 unit=m³
